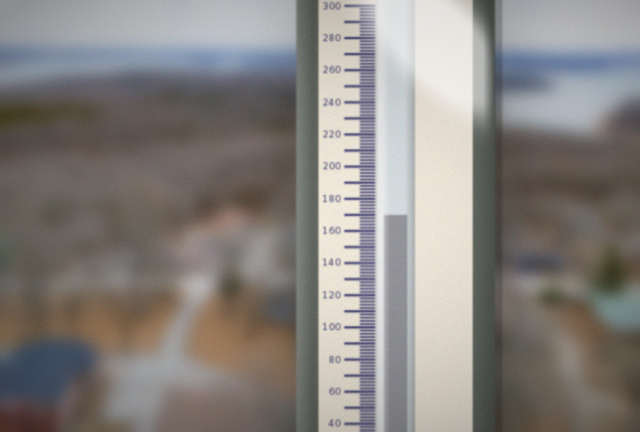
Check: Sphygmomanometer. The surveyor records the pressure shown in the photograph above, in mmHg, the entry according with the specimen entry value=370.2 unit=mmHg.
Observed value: value=170 unit=mmHg
